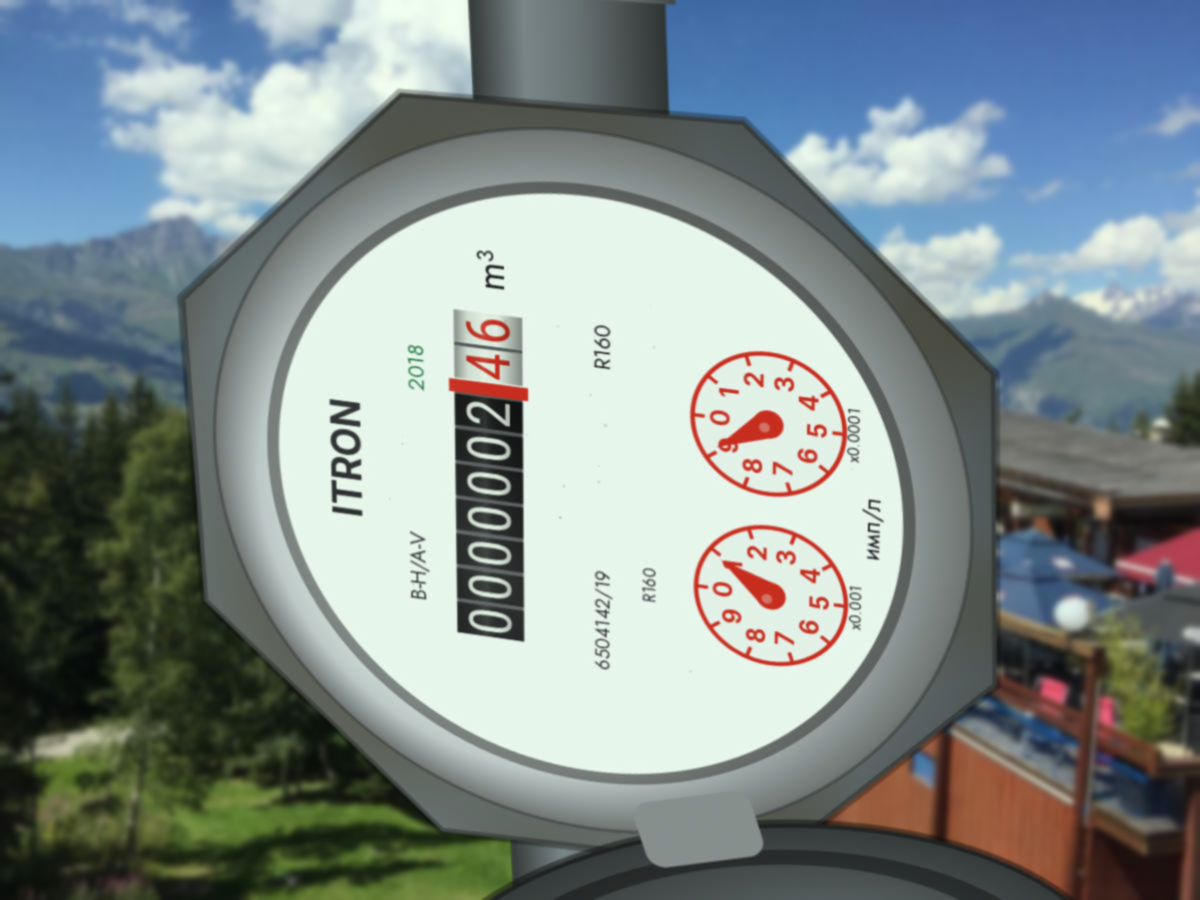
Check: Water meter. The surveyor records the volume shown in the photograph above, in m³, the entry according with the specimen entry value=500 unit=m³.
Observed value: value=2.4609 unit=m³
